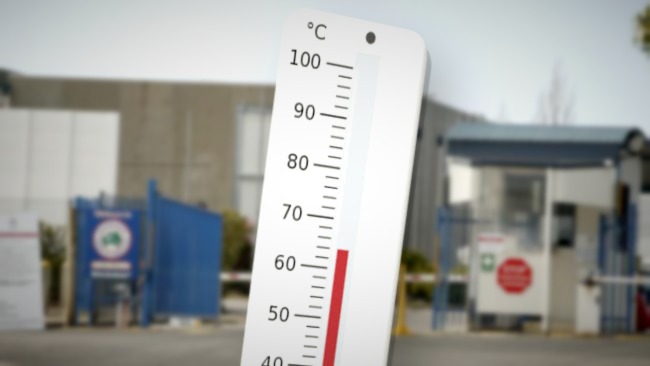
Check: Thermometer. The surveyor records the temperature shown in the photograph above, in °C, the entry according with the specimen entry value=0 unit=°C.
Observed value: value=64 unit=°C
